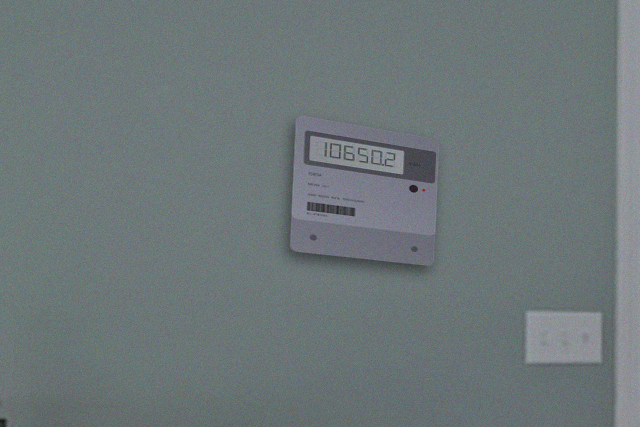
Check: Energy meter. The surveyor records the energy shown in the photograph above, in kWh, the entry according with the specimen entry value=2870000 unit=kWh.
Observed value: value=10650.2 unit=kWh
